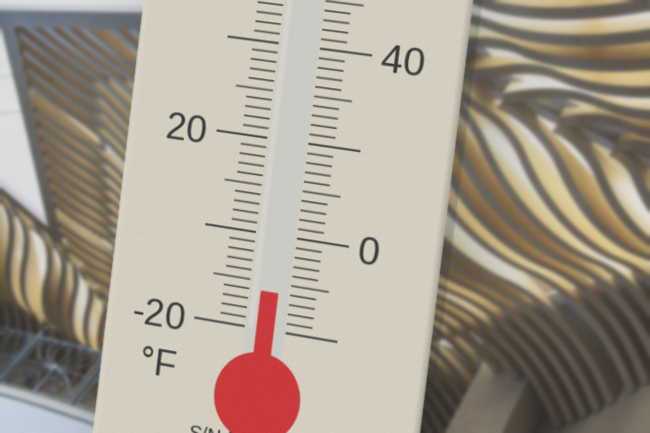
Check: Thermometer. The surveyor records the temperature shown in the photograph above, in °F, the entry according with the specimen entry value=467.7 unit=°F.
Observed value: value=-12 unit=°F
